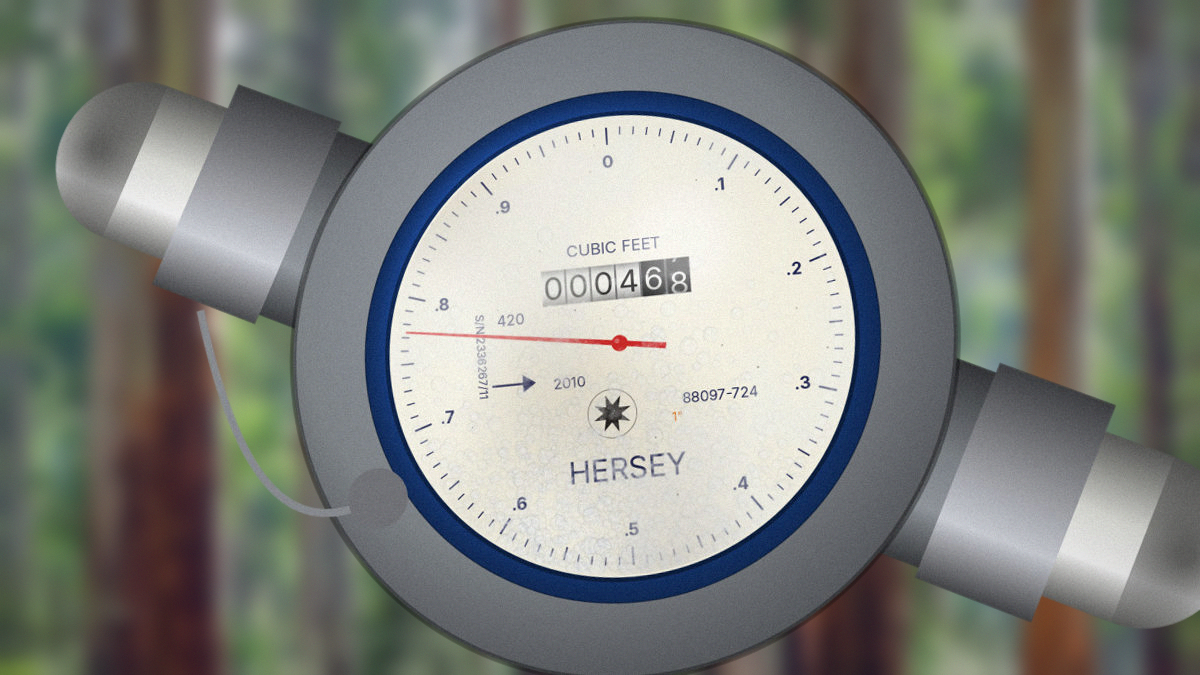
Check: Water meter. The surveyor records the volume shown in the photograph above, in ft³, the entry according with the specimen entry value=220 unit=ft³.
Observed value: value=467.77 unit=ft³
